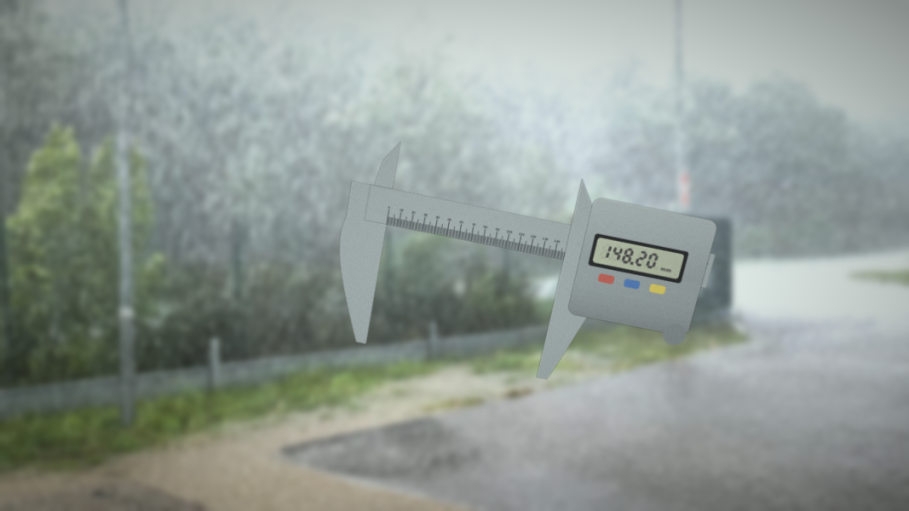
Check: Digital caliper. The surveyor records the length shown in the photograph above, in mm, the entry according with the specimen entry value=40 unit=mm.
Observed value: value=148.20 unit=mm
